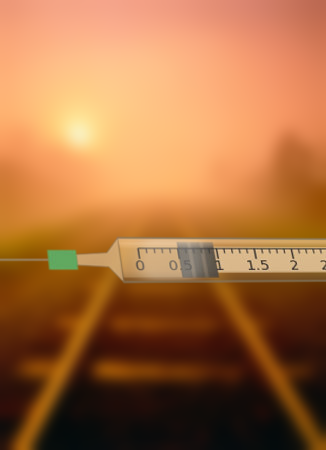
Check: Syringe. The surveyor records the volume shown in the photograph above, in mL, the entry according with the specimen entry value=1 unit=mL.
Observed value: value=0.5 unit=mL
